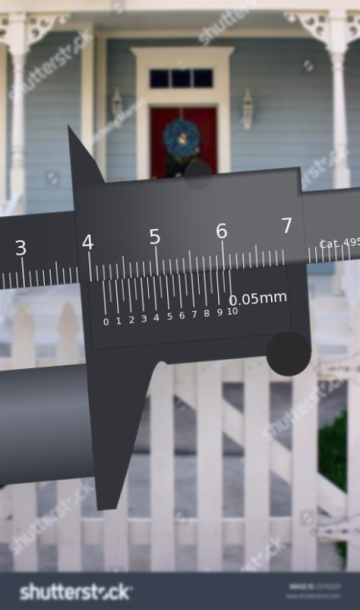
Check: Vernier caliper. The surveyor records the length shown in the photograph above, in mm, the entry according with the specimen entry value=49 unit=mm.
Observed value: value=41.8 unit=mm
